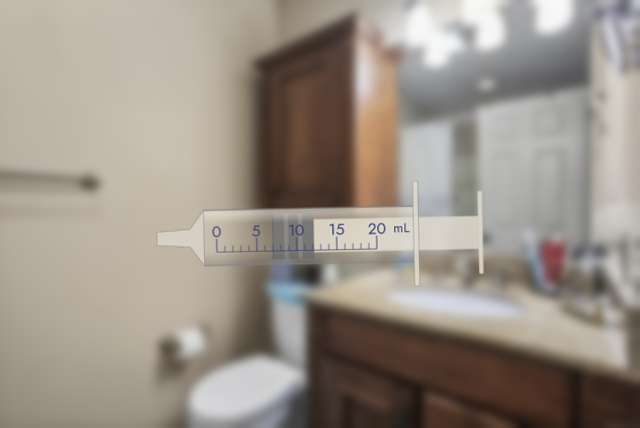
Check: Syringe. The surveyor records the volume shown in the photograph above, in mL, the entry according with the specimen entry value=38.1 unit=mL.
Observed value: value=7 unit=mL
